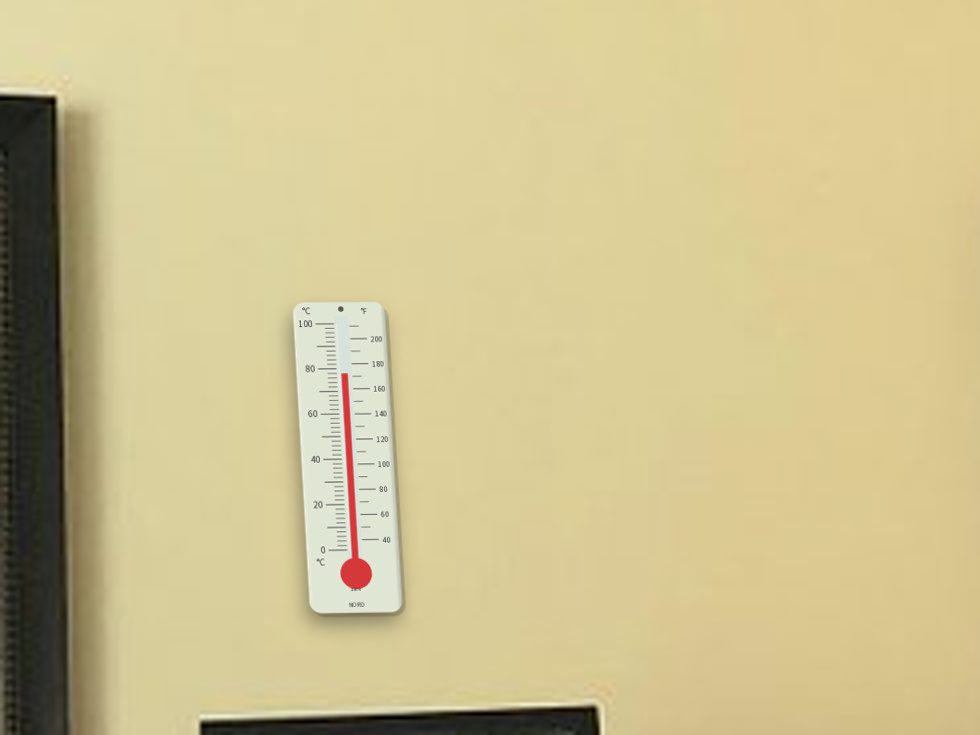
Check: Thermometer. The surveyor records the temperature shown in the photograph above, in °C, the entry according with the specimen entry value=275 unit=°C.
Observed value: value=78 unit=°C
